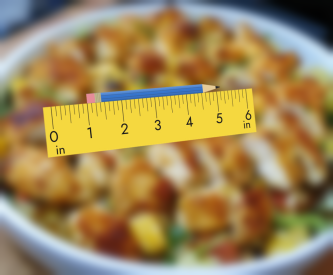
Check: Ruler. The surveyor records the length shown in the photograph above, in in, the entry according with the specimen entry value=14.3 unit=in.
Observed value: value=4.125 unit=in
